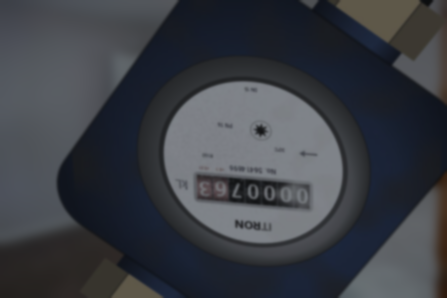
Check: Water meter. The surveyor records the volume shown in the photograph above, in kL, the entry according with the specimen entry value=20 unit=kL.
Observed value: value=7.63 unit=kL
